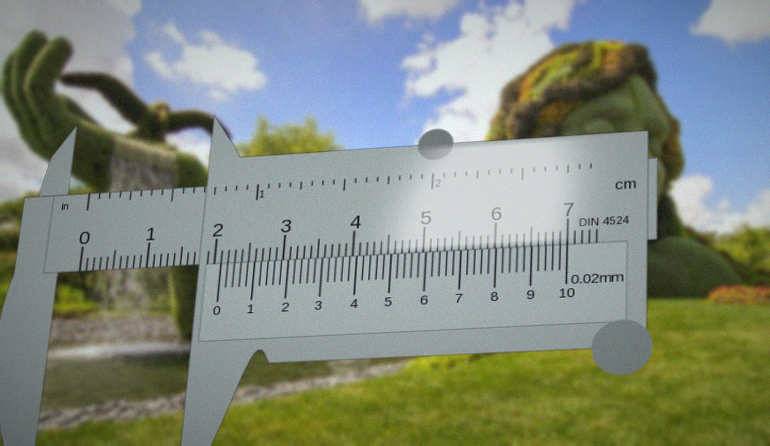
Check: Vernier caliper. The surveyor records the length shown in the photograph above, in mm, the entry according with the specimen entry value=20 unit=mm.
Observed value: value=21.0 unit=mm
